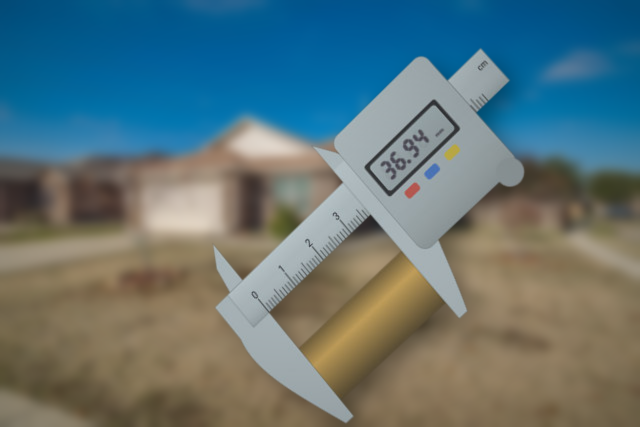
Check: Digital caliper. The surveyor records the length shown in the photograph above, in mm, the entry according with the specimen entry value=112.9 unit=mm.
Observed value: value=36.94 unit=mm
